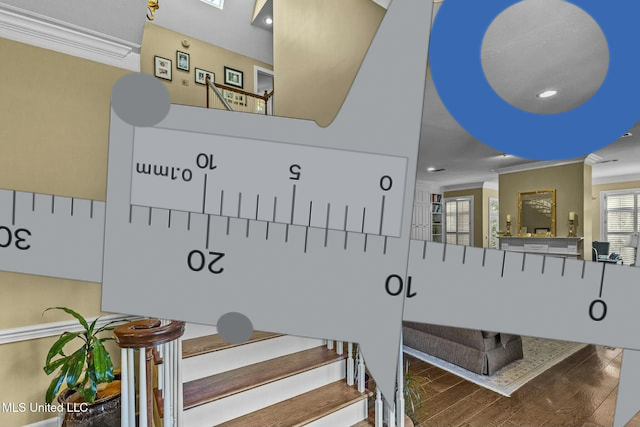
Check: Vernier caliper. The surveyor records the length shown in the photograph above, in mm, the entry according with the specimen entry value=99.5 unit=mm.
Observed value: value=11.3 unit=mm
